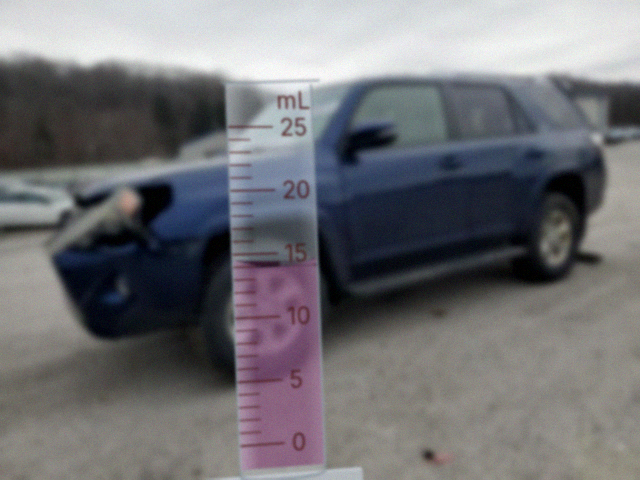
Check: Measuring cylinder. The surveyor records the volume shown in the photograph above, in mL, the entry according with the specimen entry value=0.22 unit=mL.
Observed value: value=14 unit=mL
